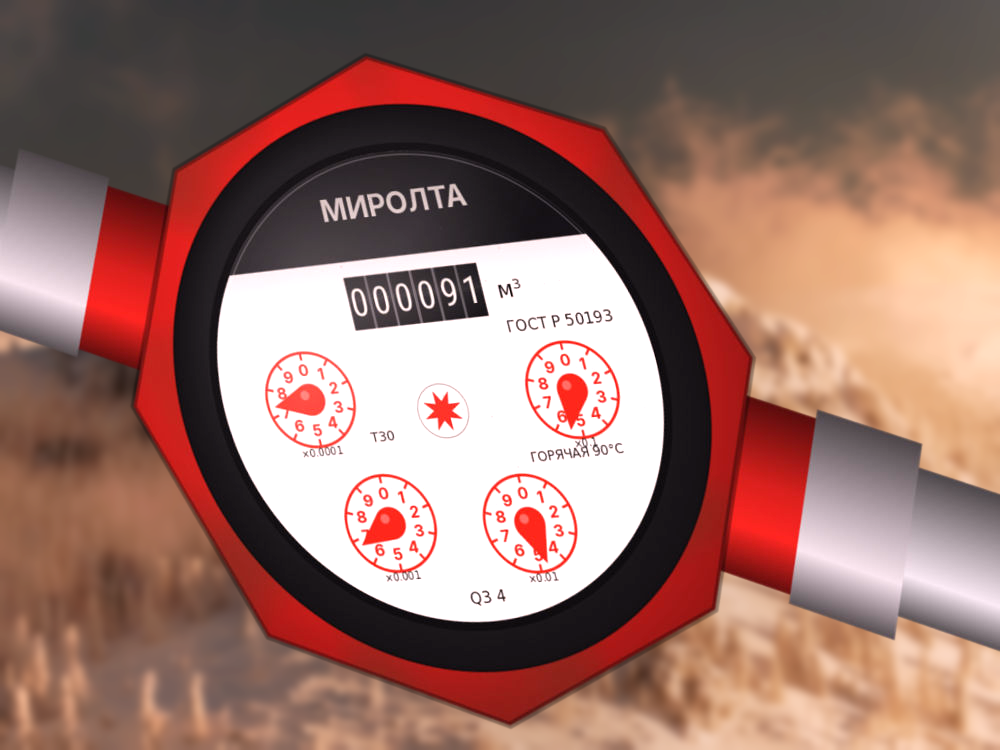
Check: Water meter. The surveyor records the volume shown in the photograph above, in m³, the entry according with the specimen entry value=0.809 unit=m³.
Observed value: value=91.5467 unit=m³
